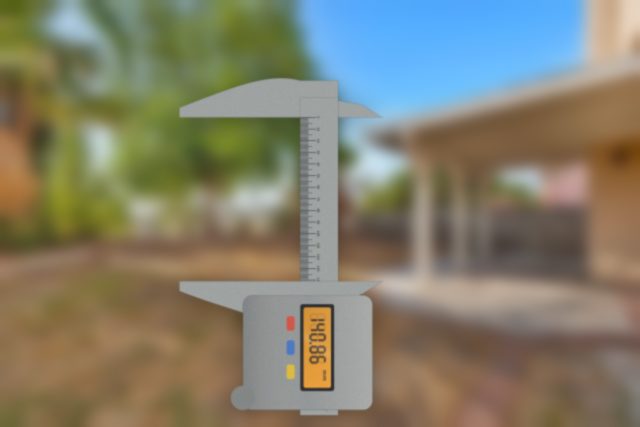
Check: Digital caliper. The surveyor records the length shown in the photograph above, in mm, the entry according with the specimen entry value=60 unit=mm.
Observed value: value=140.86 unit=mm
